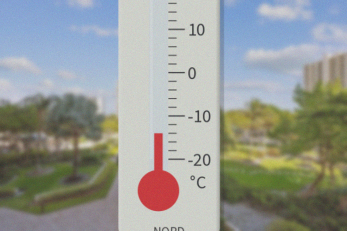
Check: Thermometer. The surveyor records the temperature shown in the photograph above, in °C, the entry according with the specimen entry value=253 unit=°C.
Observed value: value=-14 unit=°C
